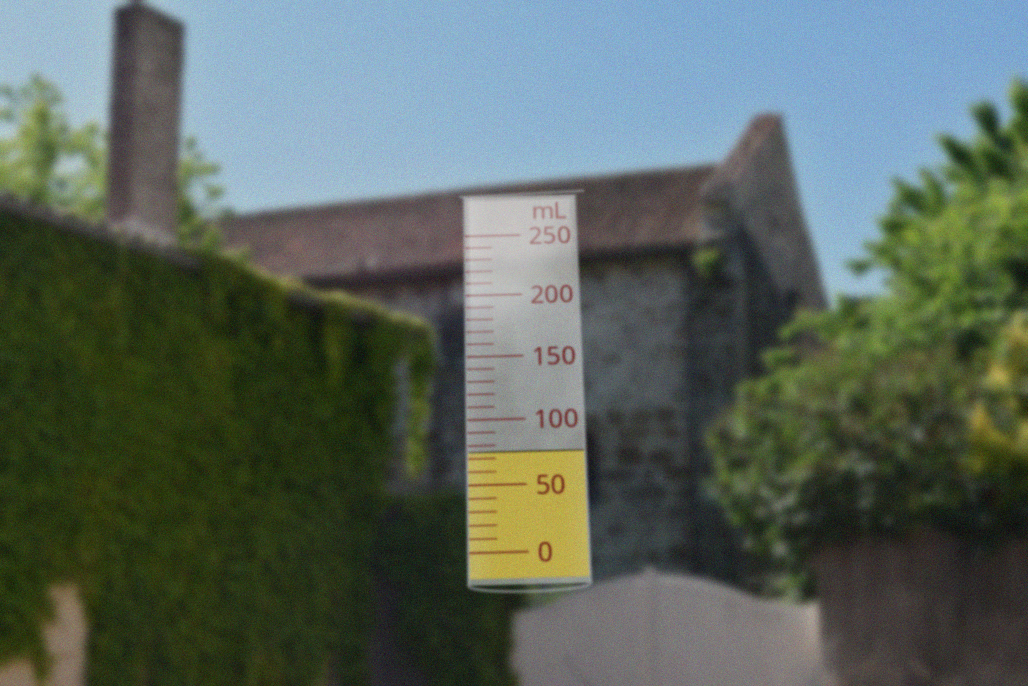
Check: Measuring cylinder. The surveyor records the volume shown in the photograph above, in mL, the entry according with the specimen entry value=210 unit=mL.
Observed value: value=75 unit=mL
